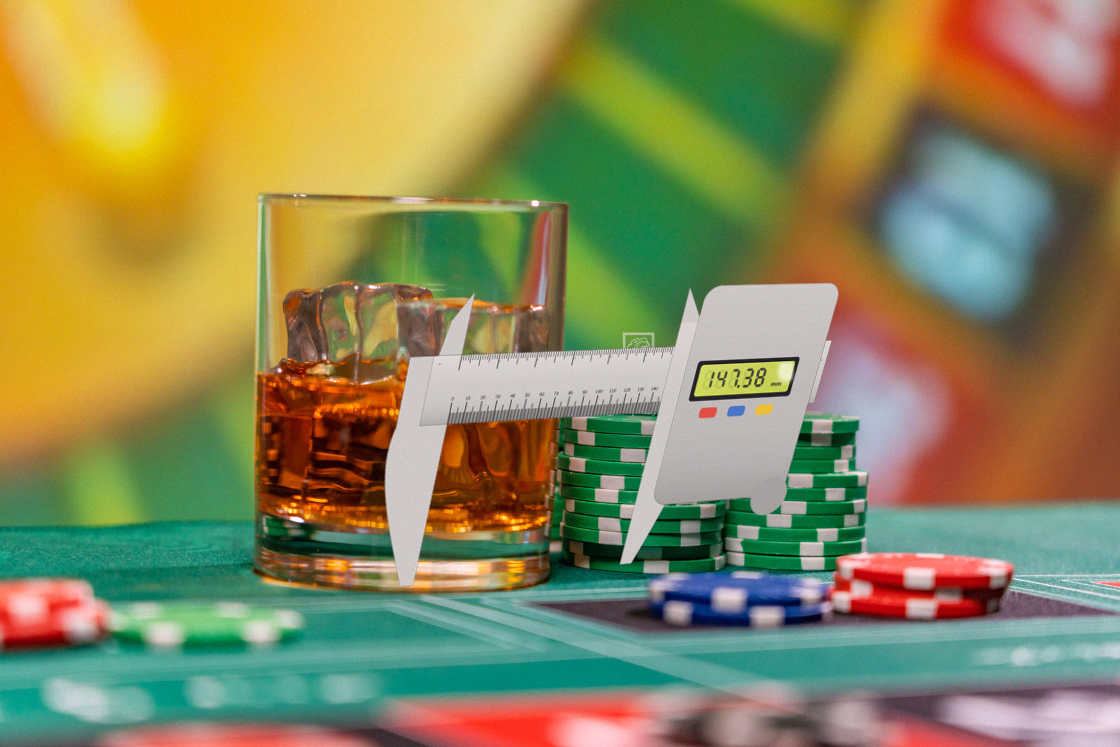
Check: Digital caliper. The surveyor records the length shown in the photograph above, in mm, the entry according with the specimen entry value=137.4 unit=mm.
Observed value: value=147.38 unit=mm
